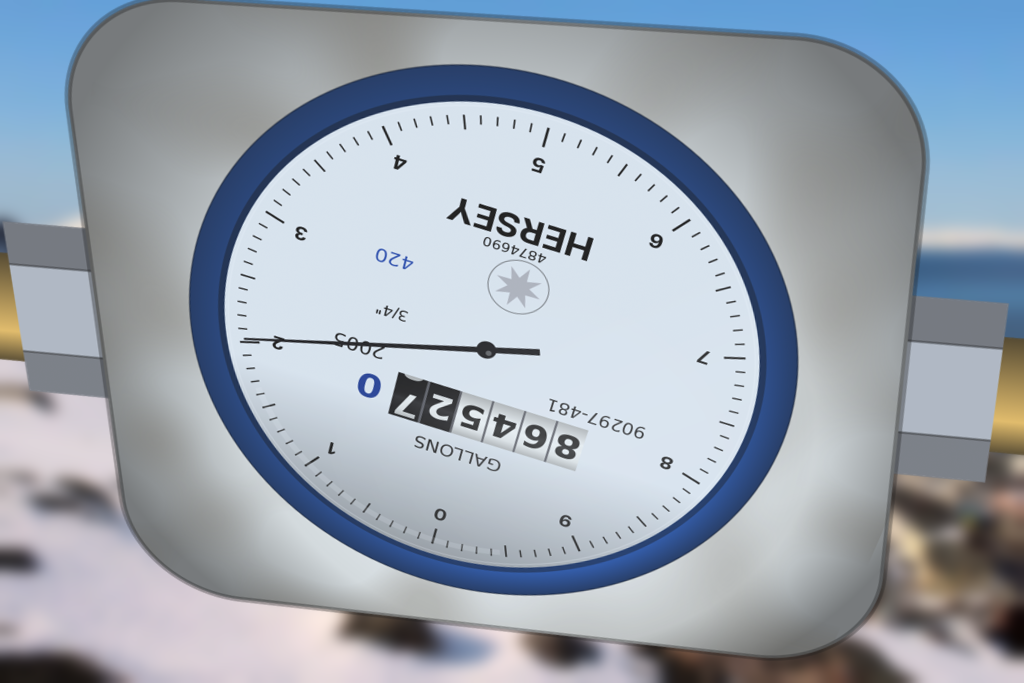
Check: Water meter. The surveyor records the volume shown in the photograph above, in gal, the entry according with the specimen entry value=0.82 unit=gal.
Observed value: value=8645272.0 unit=gal
